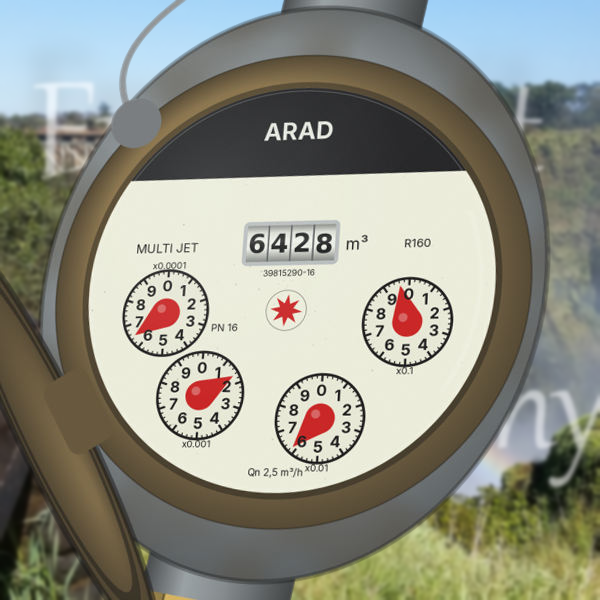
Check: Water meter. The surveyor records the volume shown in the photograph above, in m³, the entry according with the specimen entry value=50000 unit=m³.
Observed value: value=6427.9616 unit=m³
